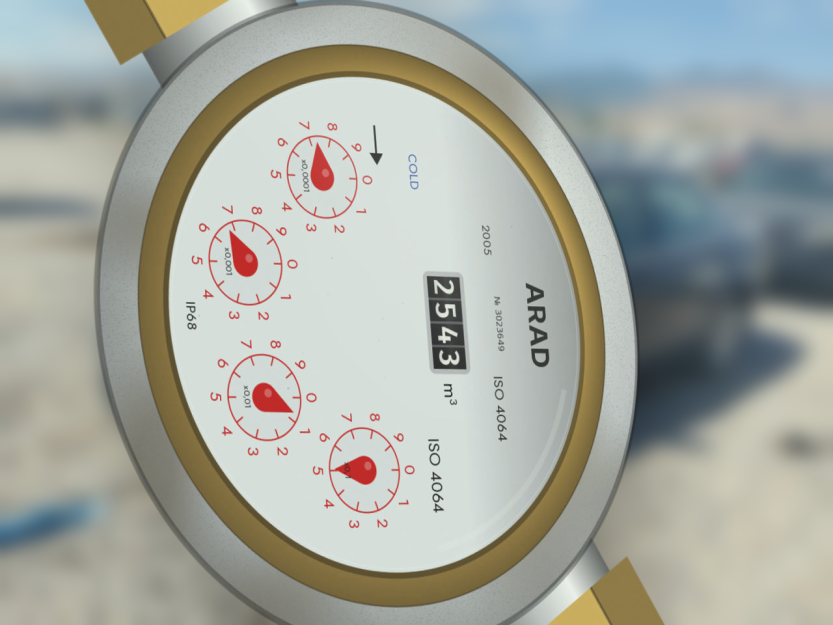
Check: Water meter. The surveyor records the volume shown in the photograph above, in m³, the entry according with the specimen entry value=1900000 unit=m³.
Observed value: value=2543.5067 unit=m³
